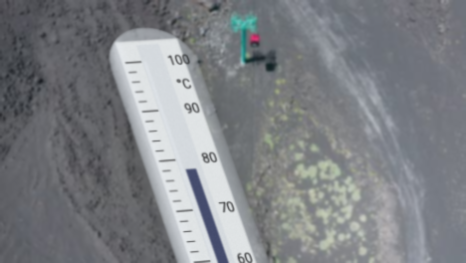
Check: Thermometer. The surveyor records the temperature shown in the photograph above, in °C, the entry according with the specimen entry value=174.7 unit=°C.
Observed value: value=78 unit=°C
